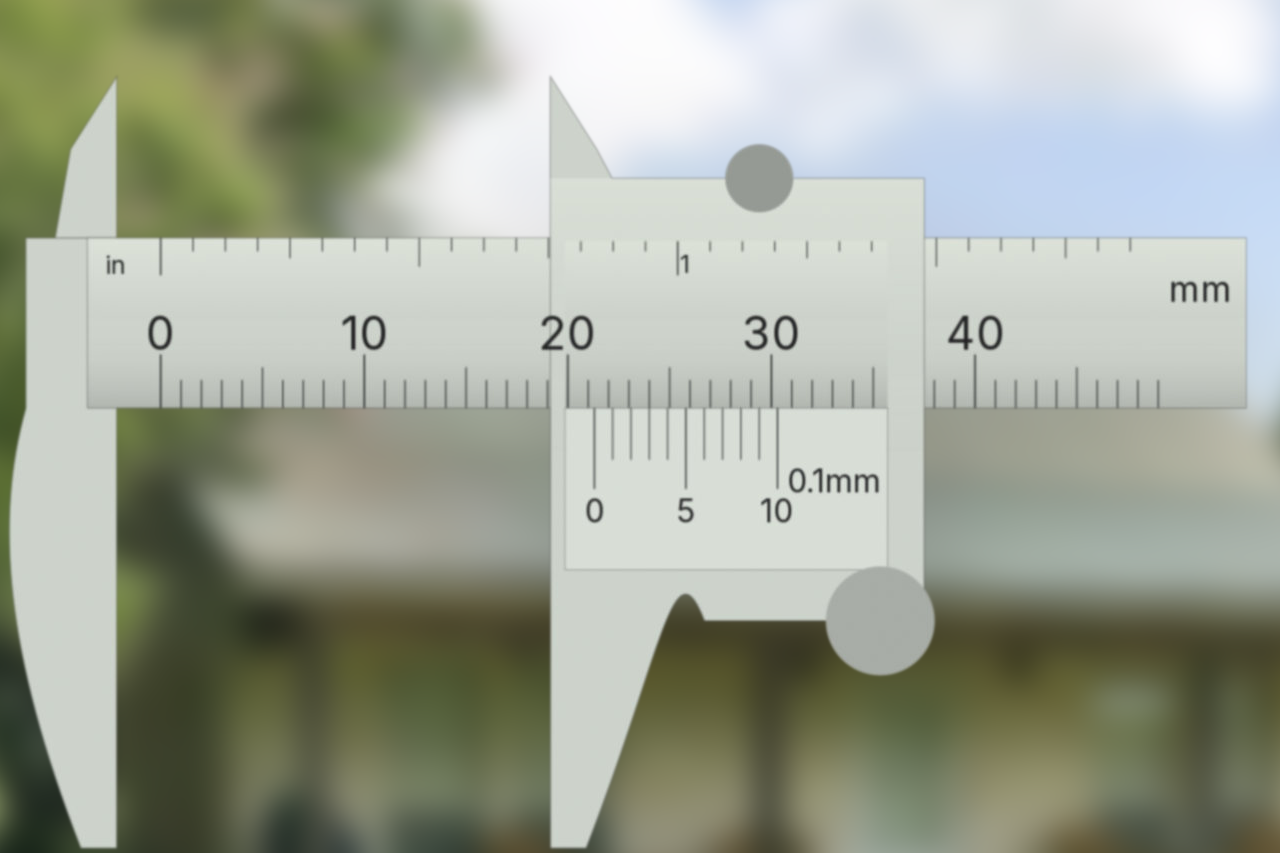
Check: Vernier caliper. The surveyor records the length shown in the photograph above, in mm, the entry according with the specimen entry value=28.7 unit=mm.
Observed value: value=21.3 unit=mm
